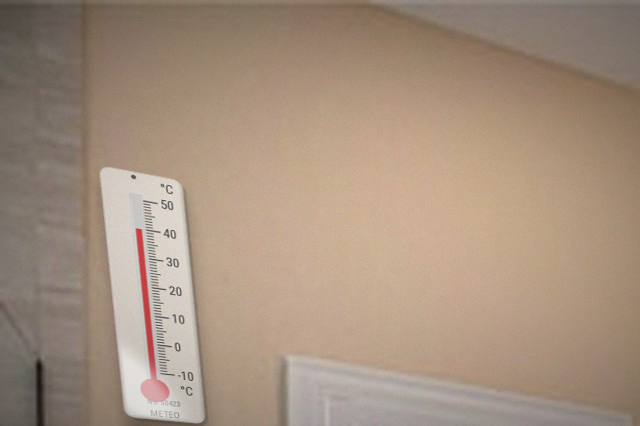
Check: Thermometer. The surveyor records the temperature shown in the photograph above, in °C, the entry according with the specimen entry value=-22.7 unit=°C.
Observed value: value=40 unit=°C
